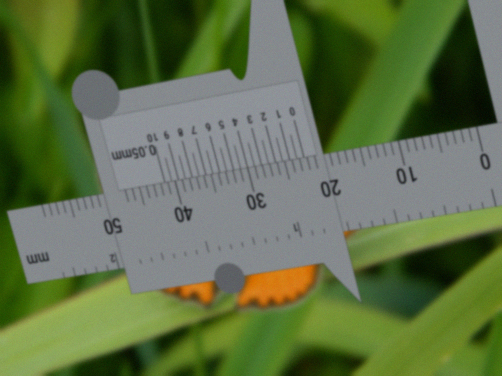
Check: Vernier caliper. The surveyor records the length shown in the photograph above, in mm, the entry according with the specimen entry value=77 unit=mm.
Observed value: value=22.4 unit=mm
